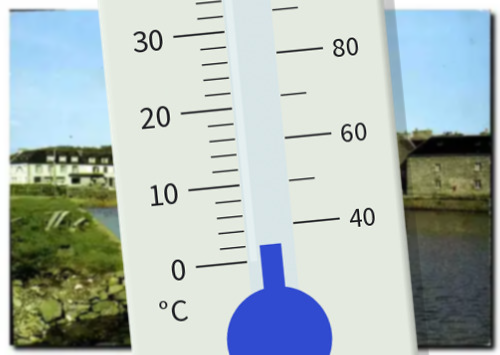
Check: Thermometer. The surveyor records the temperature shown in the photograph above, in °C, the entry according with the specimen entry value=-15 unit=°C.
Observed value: value=2 unit=°C
